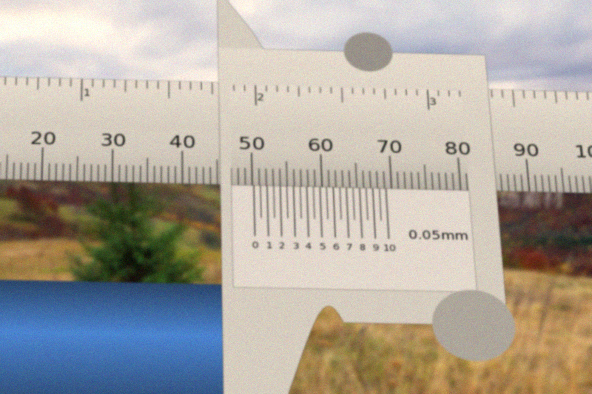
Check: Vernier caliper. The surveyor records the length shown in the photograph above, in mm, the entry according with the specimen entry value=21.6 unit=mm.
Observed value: value=50.2 unit=mm
